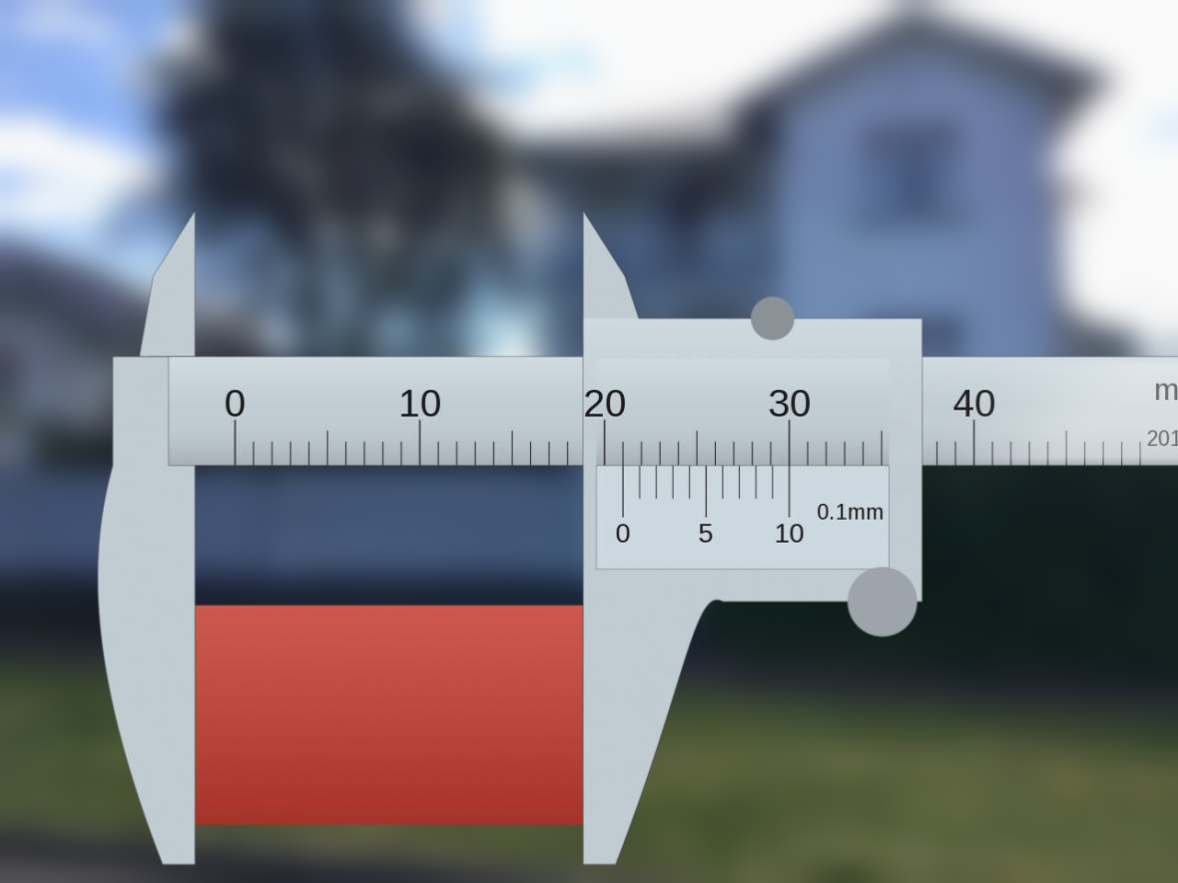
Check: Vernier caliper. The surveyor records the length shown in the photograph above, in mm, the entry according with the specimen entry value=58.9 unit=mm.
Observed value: value=21.0 unit=mm
